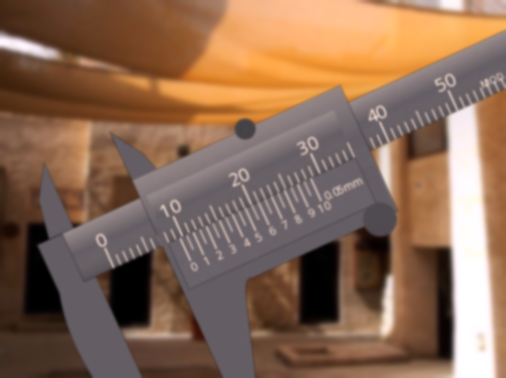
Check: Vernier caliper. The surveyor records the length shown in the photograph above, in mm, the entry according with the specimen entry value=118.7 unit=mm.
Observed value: value=9.6 unit=mm
